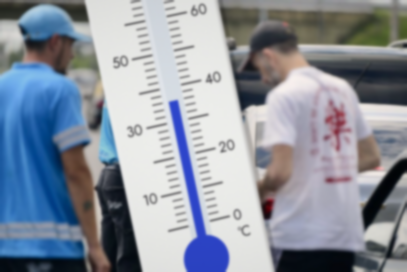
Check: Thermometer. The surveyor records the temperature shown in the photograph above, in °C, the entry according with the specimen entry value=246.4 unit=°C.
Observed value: value=36 unit=°C
